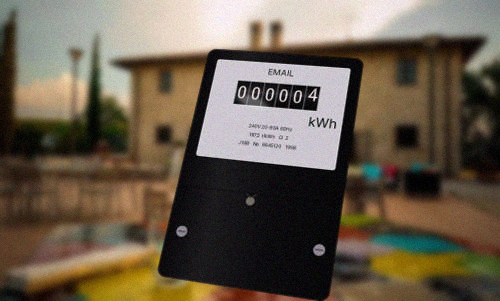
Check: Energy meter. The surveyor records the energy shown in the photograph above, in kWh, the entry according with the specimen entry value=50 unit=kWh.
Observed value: value=4 unit=kWh
